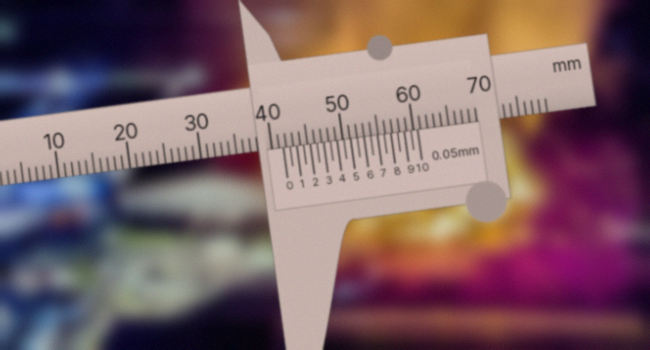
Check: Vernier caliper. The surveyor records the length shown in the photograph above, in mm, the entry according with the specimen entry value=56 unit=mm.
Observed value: value=41.6 unit=mm
